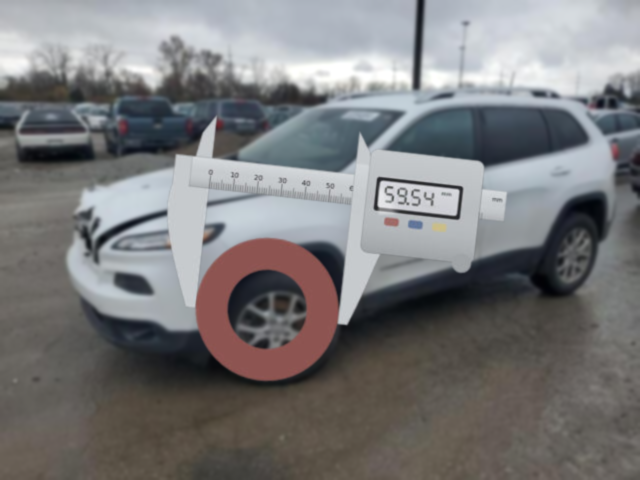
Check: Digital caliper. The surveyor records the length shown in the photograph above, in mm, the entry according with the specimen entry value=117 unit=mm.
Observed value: value=59.54 unit=mm
